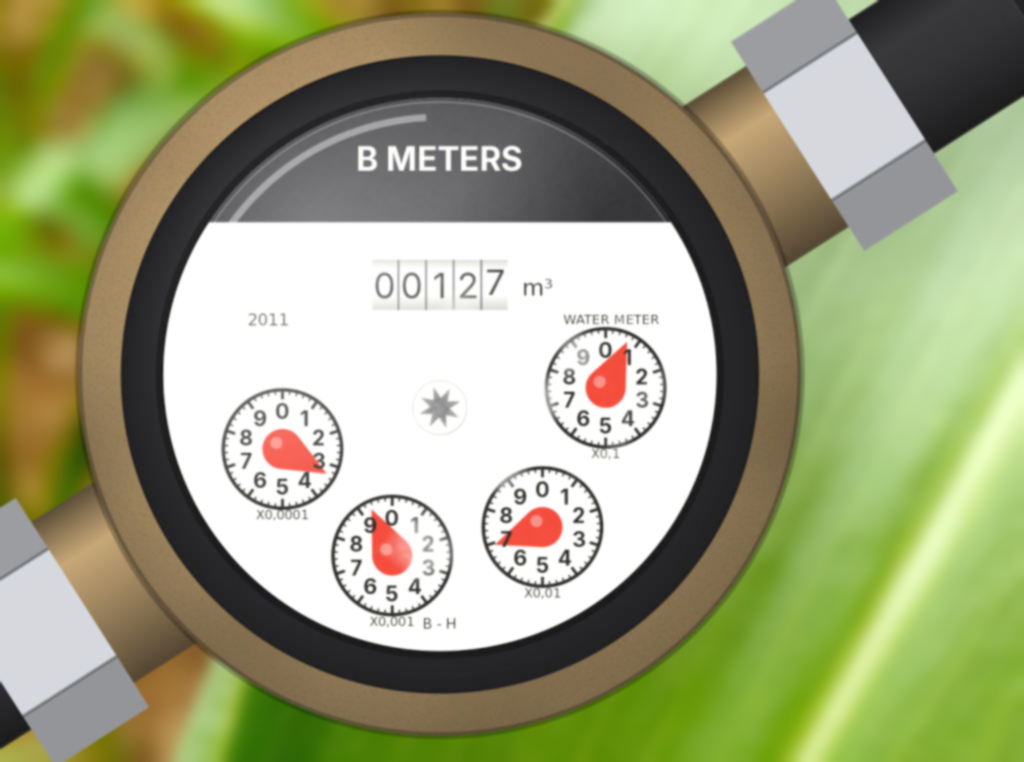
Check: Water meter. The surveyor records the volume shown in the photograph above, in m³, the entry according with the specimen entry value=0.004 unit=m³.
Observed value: value=127.0693 unit=m³
